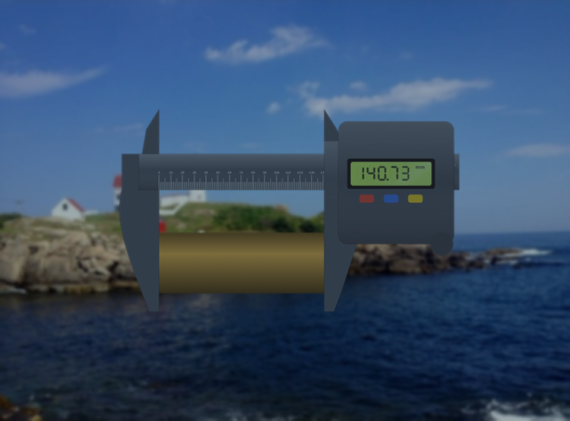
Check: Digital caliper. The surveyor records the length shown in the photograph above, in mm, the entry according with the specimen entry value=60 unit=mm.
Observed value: value=140.73 unit=mm
